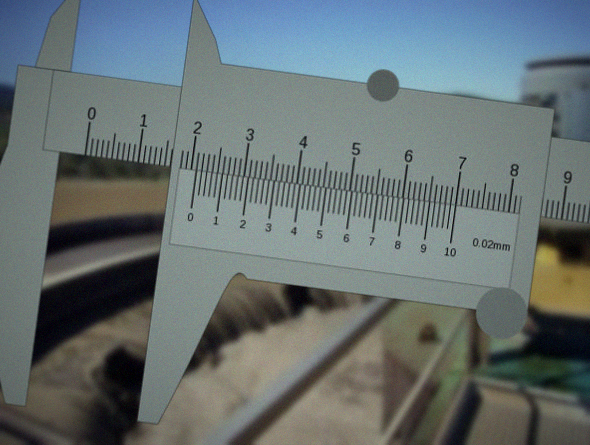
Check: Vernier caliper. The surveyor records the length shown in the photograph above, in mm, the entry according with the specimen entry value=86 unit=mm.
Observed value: value=21.0 unit=mm
